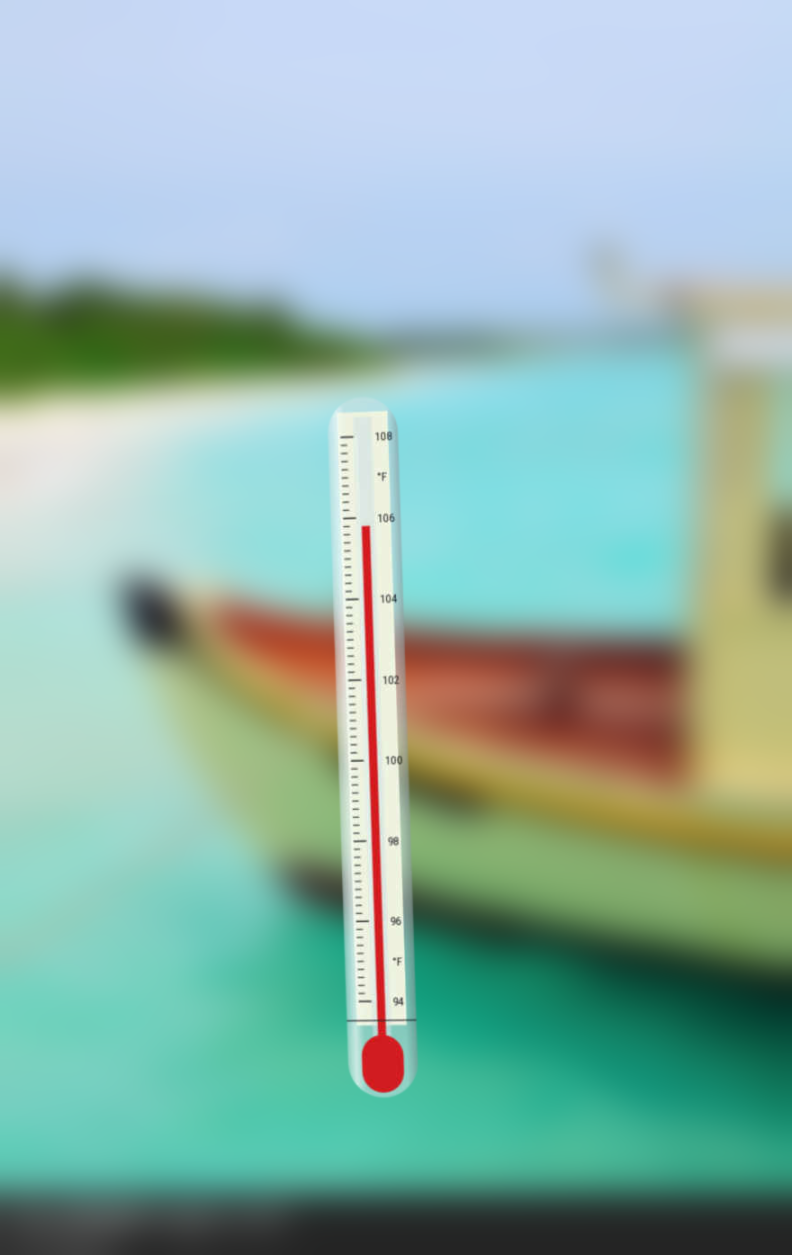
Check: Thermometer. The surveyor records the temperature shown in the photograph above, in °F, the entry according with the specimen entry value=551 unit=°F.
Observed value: value=105.8 unit=°F
